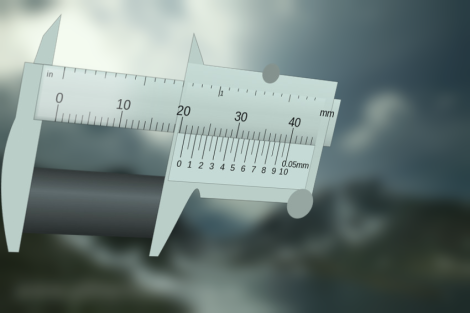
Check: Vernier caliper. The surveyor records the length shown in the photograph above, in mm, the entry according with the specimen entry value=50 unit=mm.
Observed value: value=21.0 unit=mm
